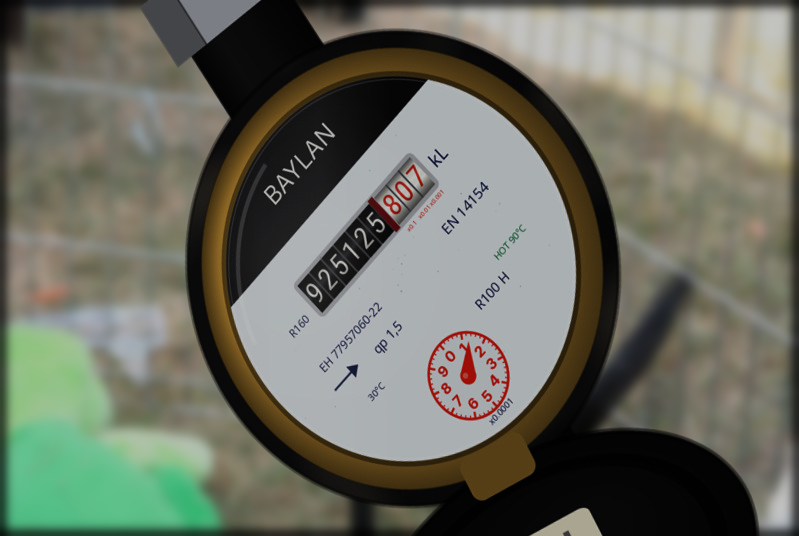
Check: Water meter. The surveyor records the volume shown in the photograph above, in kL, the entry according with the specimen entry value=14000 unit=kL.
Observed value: value=925125.8071 unit=kL
